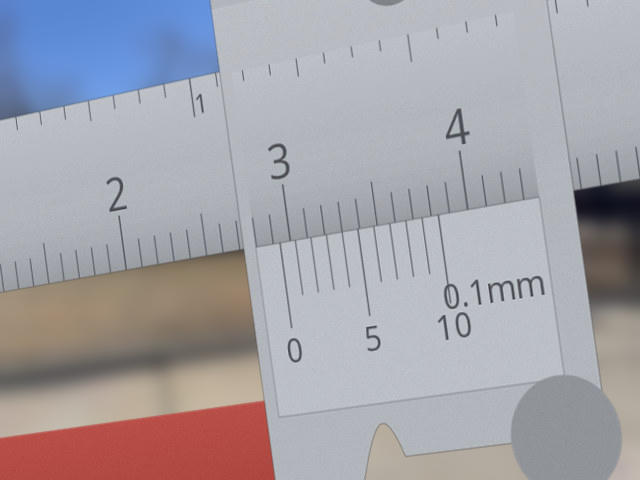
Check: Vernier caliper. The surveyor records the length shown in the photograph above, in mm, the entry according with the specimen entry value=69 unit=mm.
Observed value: value=29.4 unit=mm
